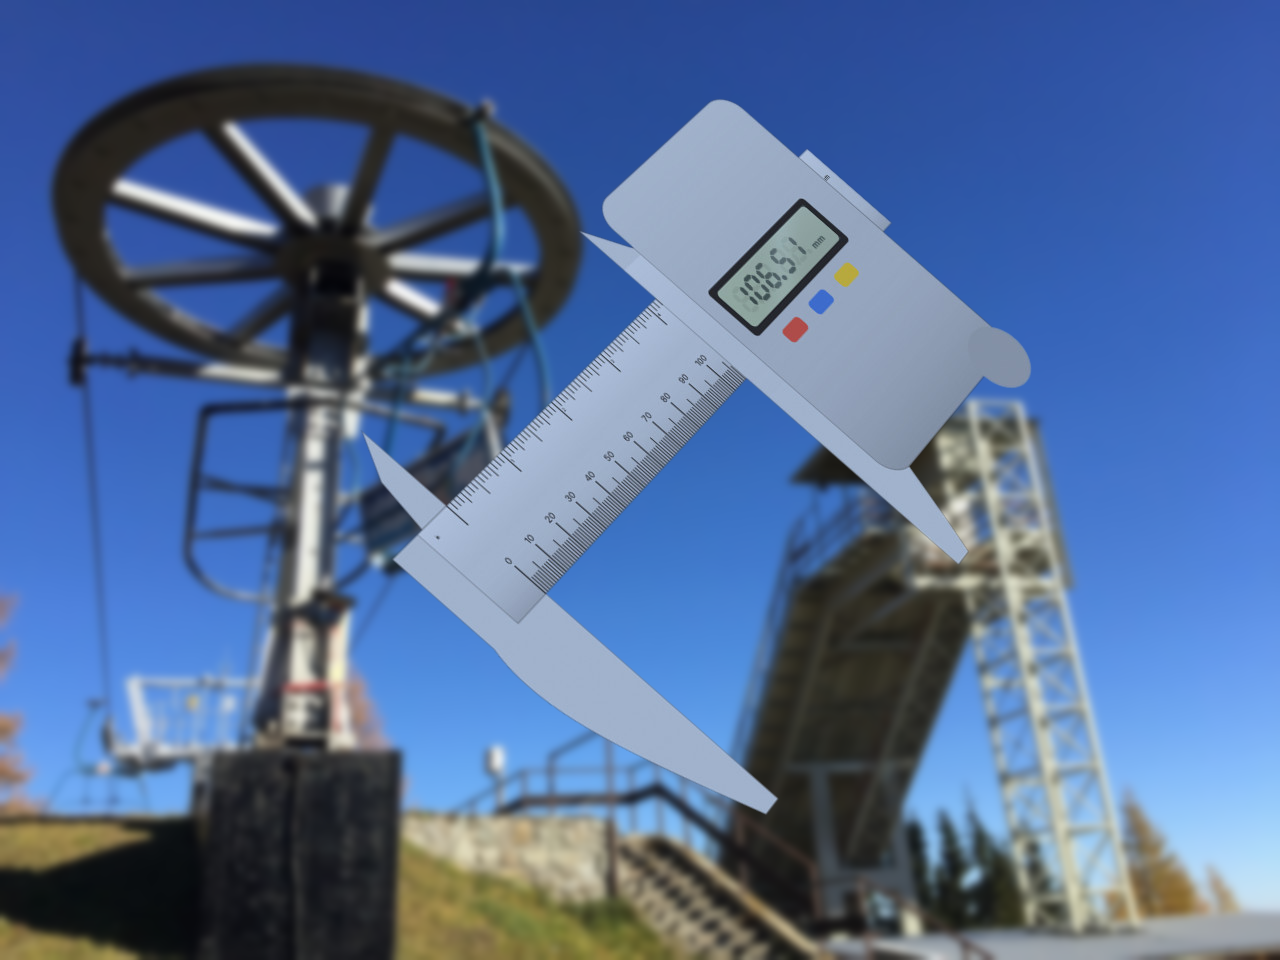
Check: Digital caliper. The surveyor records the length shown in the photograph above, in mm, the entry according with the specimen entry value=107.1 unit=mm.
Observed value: value=106.51 unit=mm
